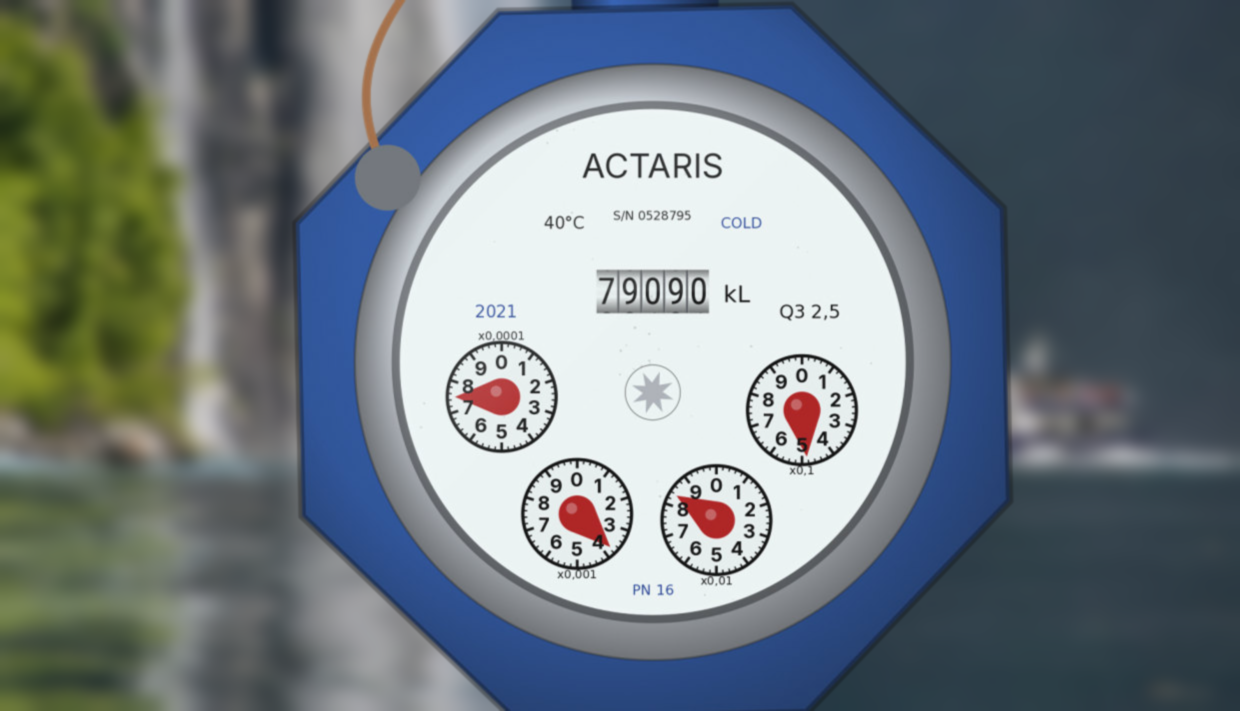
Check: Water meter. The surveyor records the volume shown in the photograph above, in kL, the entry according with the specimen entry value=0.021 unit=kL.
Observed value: value=79090.4837 unit=kL
